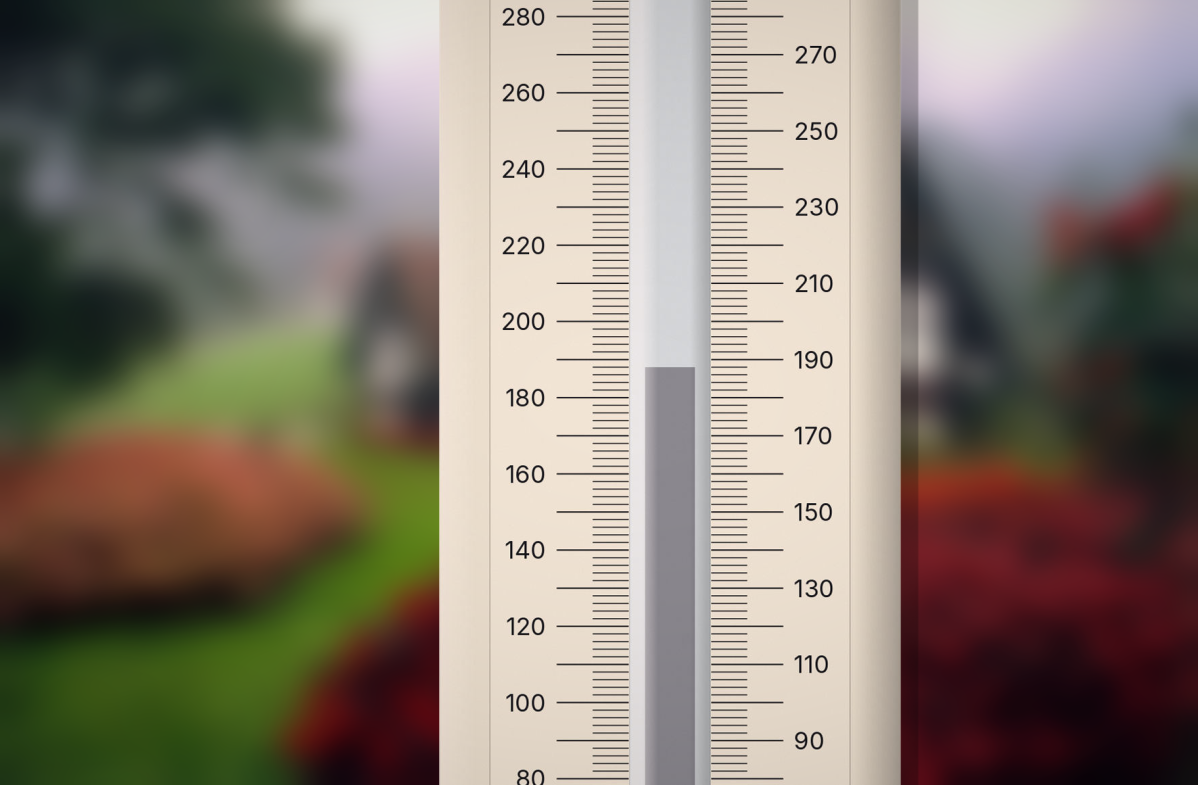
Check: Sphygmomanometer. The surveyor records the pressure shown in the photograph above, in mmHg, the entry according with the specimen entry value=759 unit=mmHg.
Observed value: value=188 unit=mmHg
